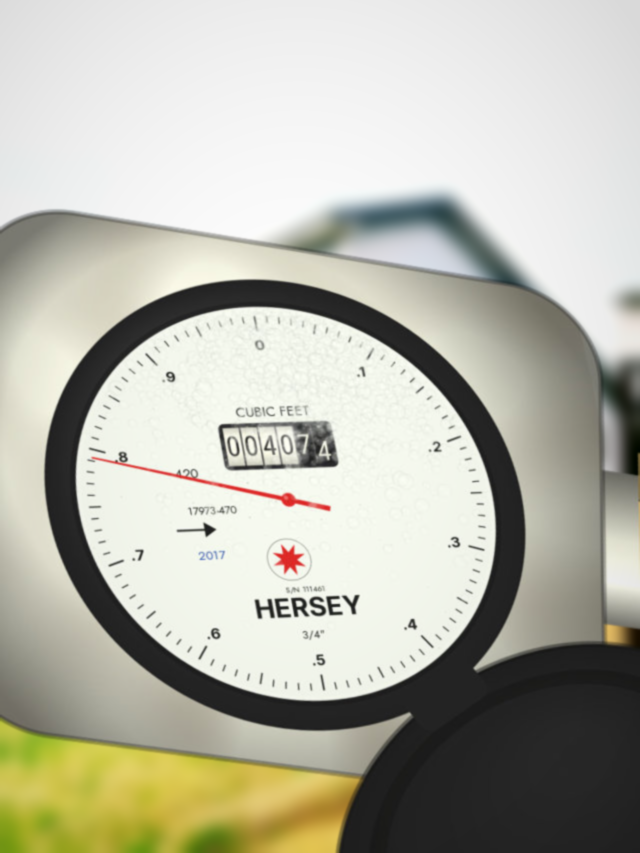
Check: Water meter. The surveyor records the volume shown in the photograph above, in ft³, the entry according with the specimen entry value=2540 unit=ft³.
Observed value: value=4073.79 unit=ft³
